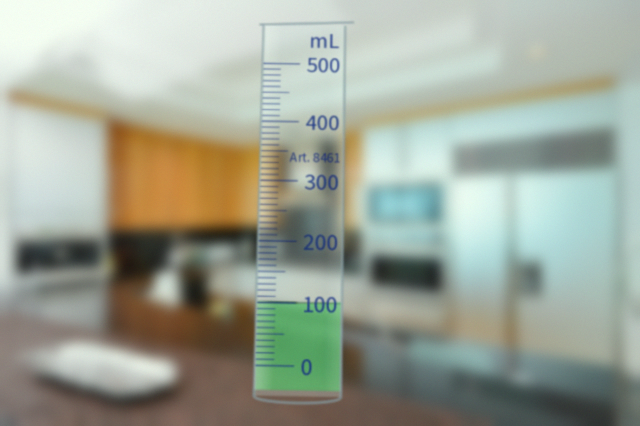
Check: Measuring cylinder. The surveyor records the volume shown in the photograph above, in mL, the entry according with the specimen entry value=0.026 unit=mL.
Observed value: value=100 unit=mL
